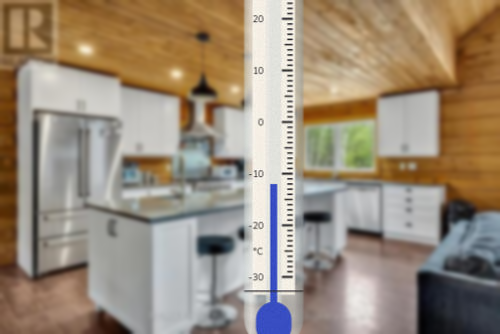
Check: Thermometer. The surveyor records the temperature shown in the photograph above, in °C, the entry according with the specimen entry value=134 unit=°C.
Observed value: value=-12 unit=°C
